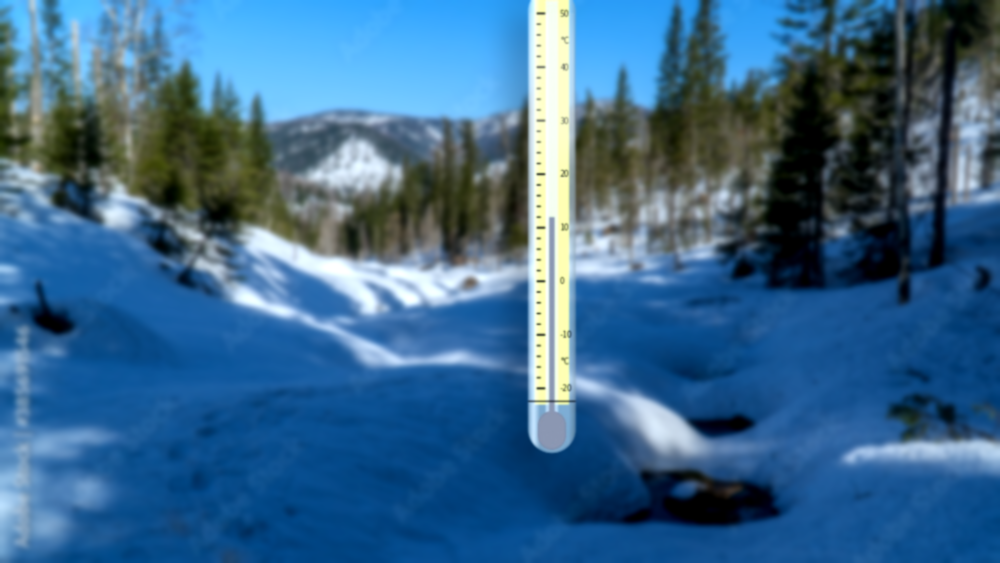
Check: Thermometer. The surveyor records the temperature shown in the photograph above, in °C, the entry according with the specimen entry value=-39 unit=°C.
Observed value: value=12 unit=°C
